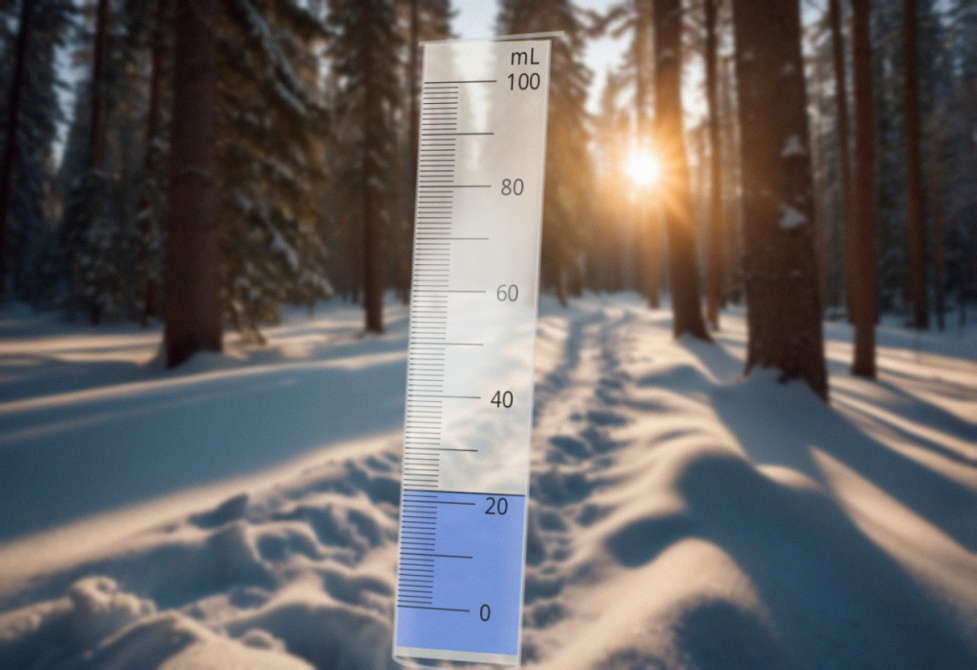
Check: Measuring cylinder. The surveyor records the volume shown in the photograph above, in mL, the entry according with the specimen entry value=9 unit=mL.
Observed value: value=22 unit=mL
